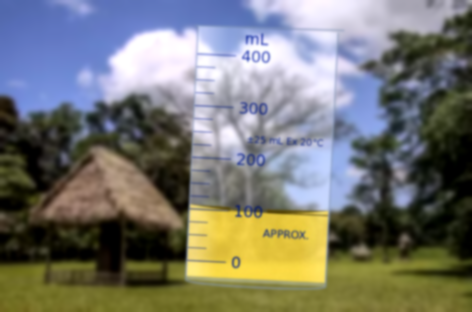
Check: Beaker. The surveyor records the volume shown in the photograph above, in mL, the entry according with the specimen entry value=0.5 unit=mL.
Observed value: value=100 unit=mL
